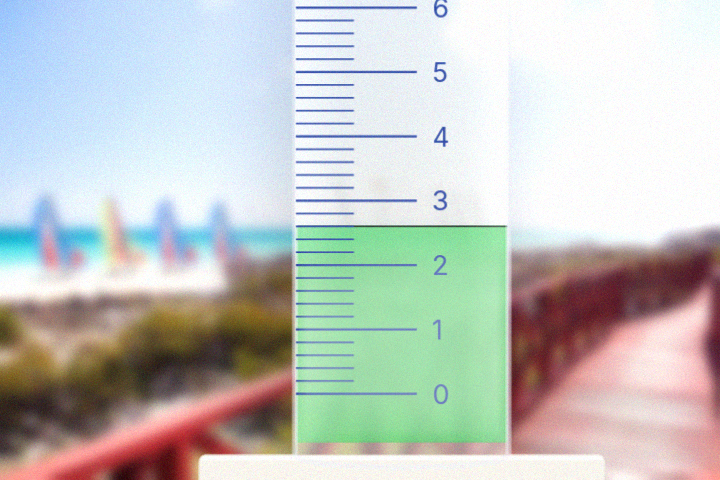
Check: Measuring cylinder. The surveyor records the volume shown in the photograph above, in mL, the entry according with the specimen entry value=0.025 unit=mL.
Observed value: value=2.6 unit=mL
